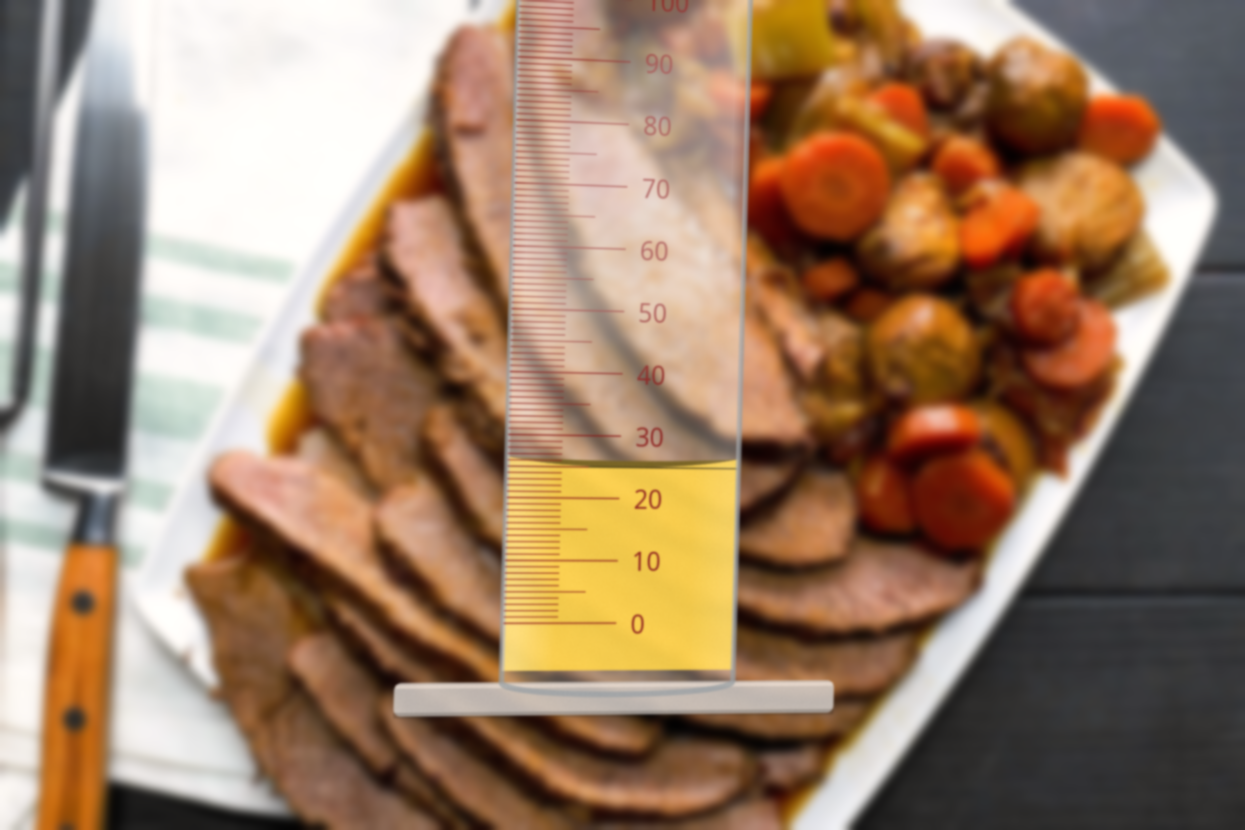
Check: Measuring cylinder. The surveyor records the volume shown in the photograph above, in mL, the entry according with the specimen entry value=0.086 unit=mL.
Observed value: value=25 unit=mL
